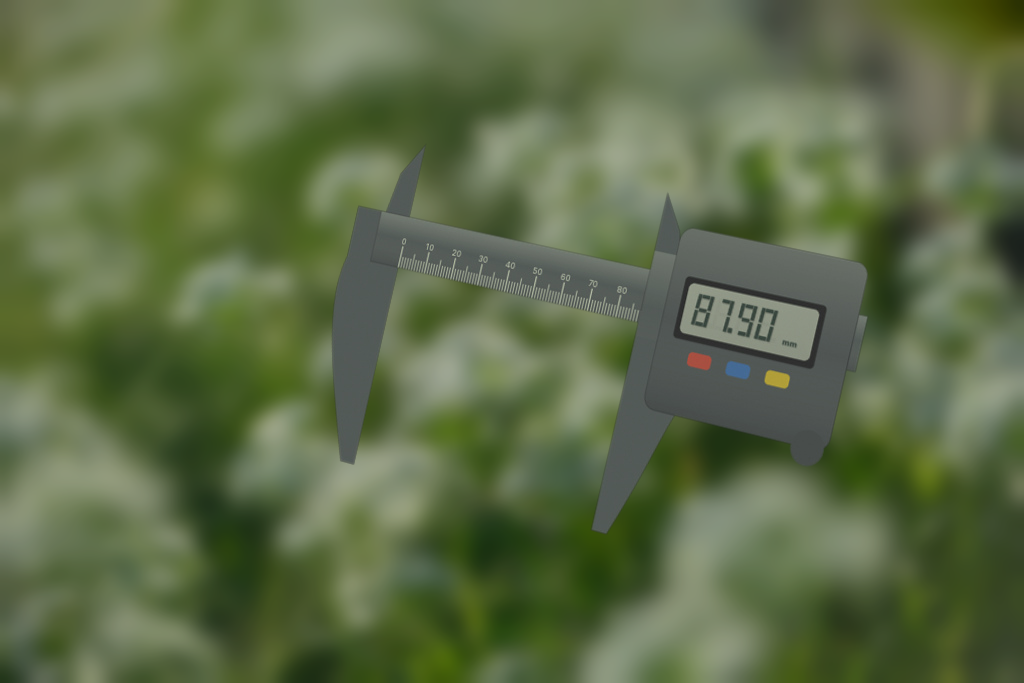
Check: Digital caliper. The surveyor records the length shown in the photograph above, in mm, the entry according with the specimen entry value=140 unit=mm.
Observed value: value=87.90 unit=mm
